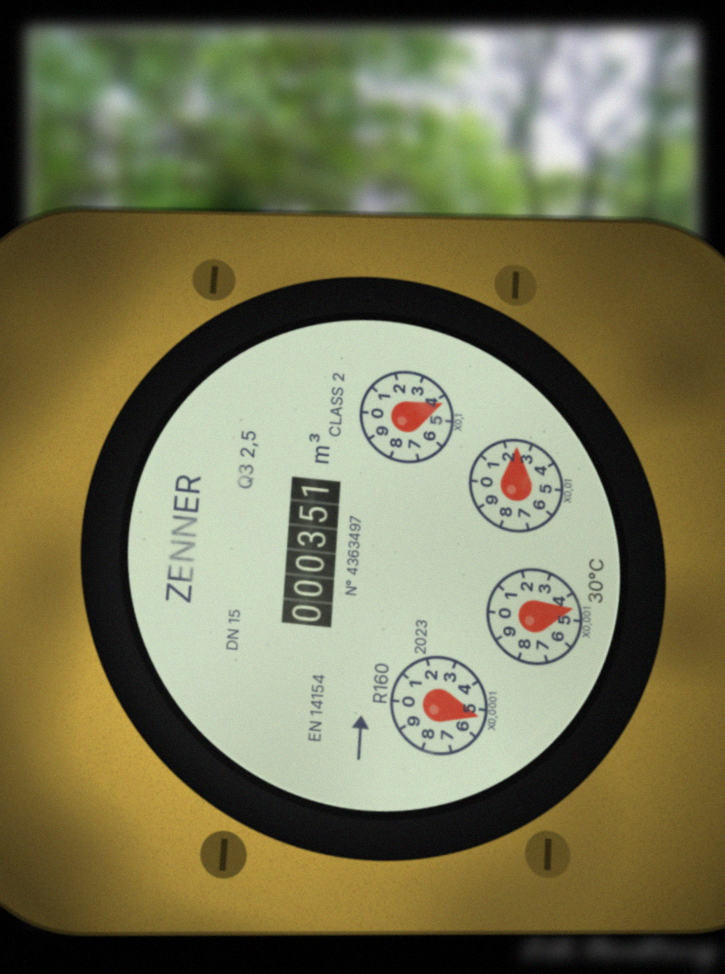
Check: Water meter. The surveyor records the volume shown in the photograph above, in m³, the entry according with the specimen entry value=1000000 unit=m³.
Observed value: value=351.4245 unit=m³
